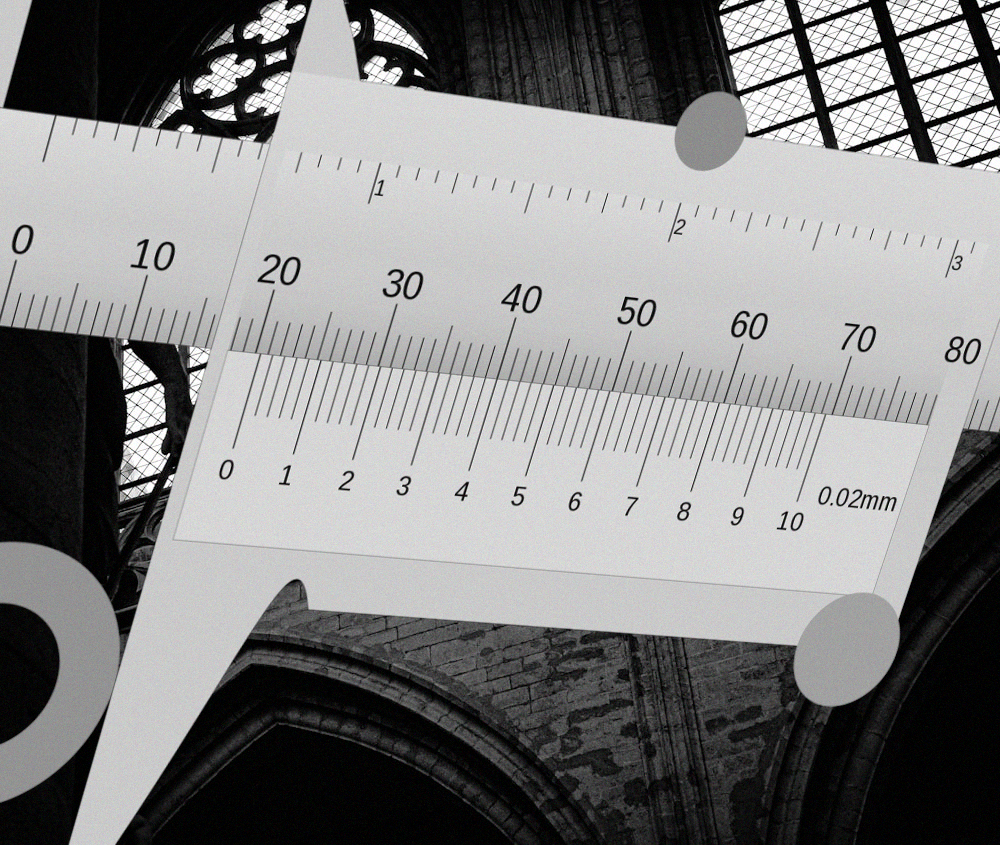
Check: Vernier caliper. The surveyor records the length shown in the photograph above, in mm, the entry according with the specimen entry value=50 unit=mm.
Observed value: value=20.4 unit=mm
